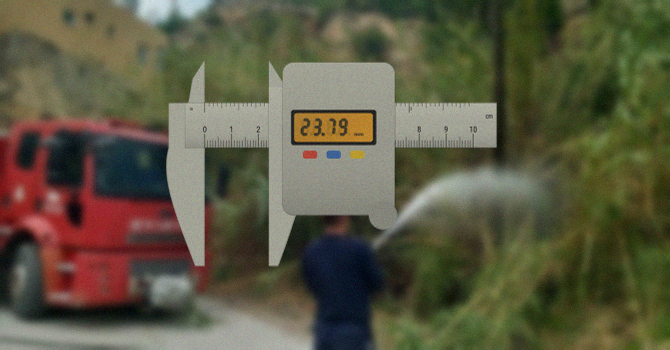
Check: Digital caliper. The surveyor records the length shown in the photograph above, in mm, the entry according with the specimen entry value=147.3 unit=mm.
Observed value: value=23.79 unit=mm
